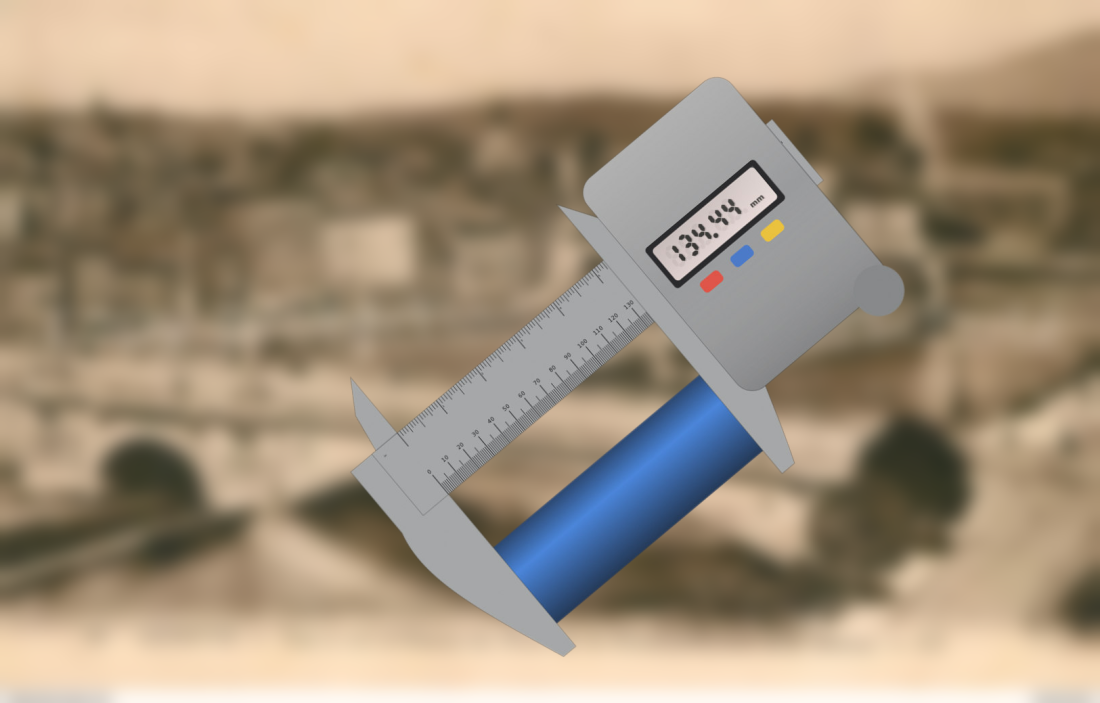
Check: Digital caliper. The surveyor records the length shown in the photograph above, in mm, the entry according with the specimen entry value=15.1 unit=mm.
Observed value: value=134.44 unit=mm
